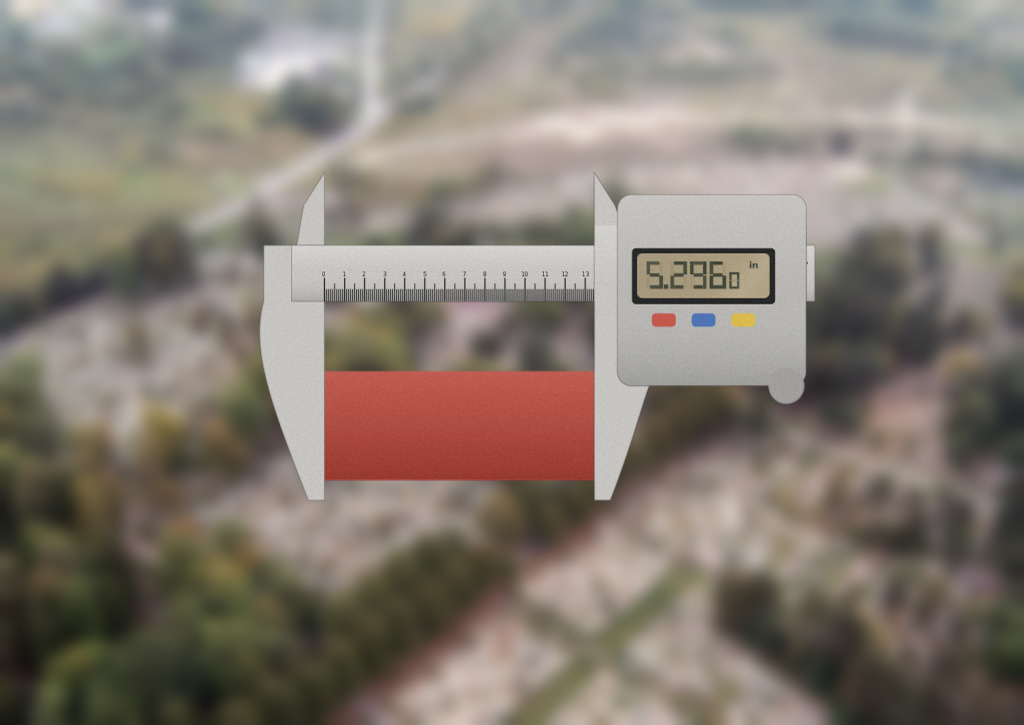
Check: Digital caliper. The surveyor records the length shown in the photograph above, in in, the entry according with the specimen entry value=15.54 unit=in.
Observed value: value=5.2960 unit=in
